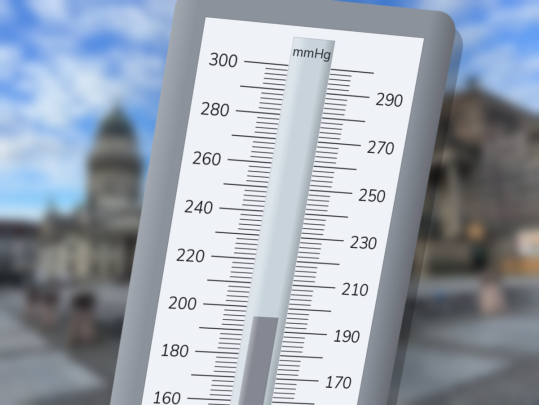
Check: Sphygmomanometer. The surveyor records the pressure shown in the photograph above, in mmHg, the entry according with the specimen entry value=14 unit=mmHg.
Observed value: value=196 unit=mmHg
